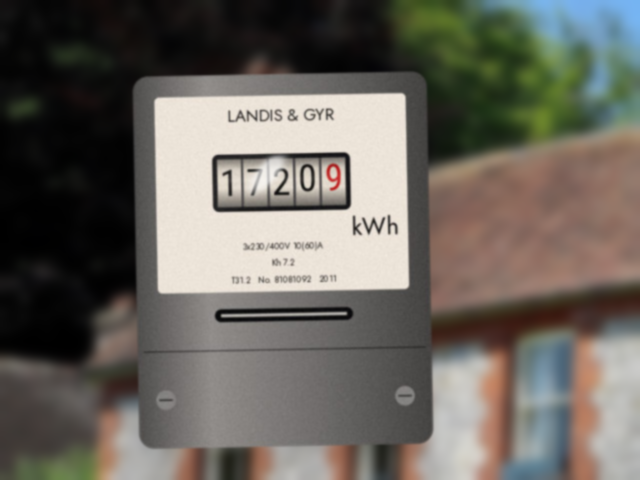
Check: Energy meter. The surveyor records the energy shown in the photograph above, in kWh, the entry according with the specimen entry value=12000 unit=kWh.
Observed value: value=1720.9 unit=kWh
